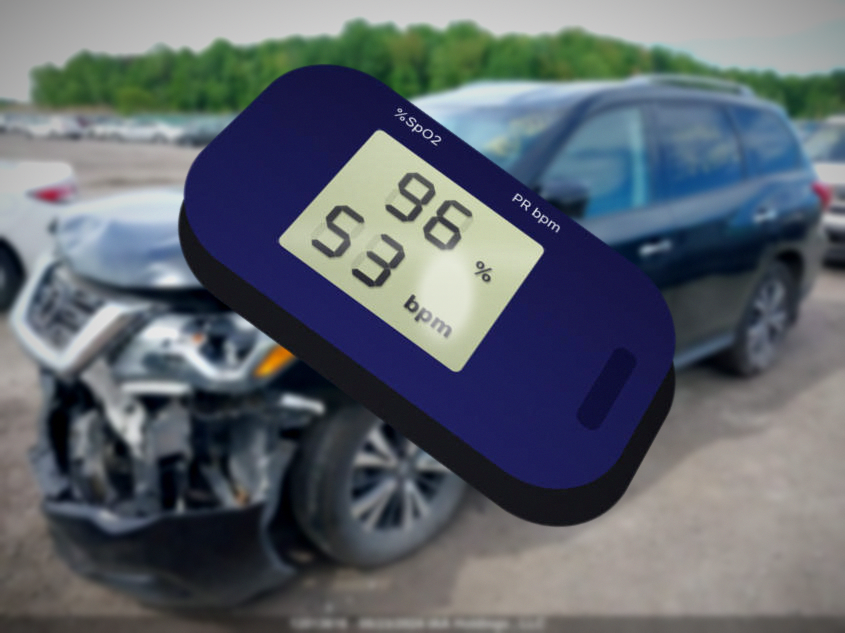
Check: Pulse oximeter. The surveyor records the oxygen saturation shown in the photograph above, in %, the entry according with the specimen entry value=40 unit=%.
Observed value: value=96 unit=%
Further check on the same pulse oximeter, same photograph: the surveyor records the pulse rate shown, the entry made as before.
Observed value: value=53 unit=bpm
